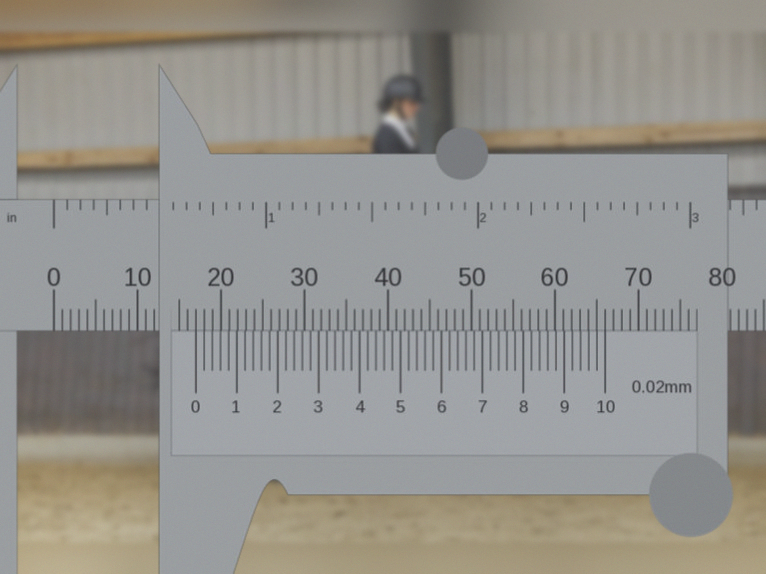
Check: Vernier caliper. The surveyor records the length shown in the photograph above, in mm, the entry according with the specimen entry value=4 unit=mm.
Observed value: value=17.0 unit=mm
